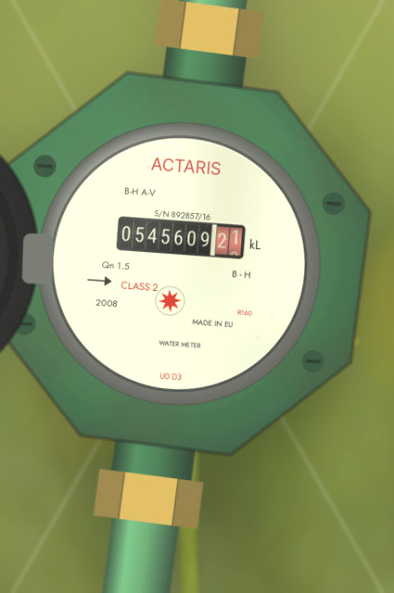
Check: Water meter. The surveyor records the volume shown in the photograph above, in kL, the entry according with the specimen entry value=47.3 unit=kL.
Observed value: value=545609.21 unit=kL
